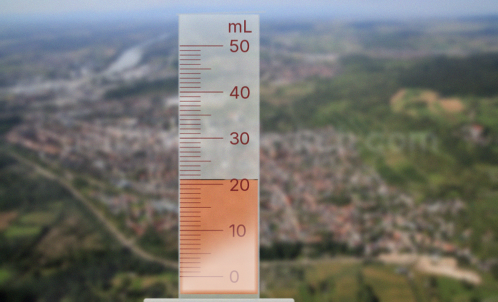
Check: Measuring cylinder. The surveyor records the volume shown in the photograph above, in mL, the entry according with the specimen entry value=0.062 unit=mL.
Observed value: value=21 unit=mL
